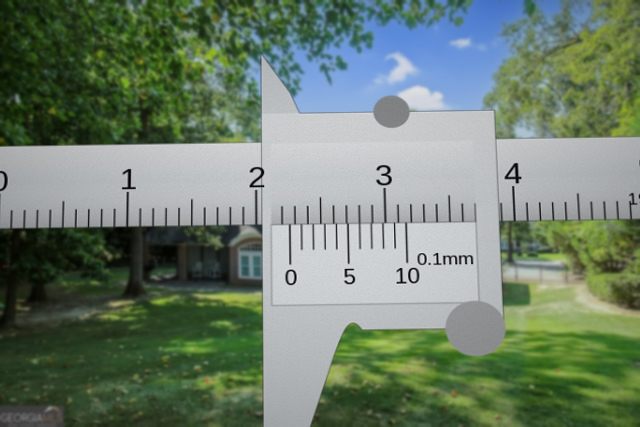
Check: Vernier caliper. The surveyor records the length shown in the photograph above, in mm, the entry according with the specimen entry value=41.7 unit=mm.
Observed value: value=22.6 unit=mm
